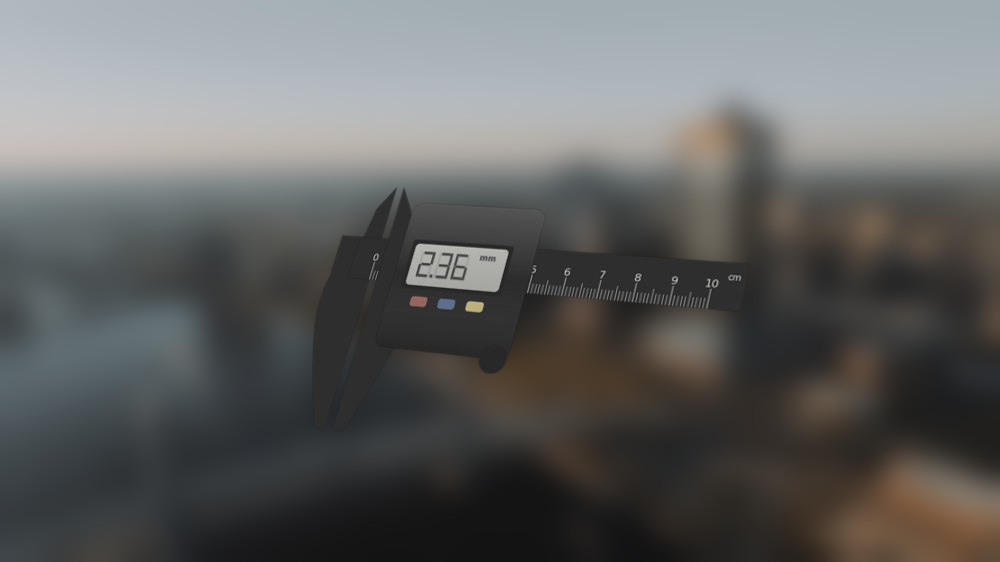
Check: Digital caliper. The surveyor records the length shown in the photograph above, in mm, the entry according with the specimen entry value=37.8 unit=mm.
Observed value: value=2.36 unit=mm
